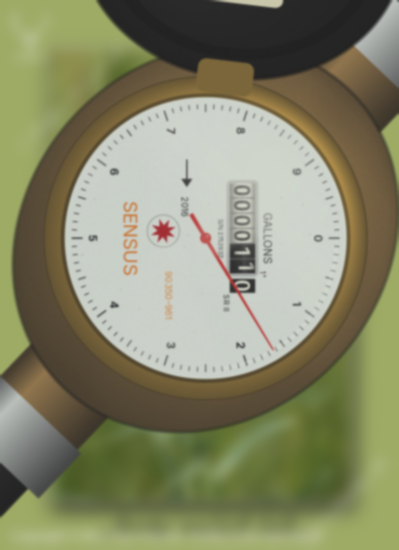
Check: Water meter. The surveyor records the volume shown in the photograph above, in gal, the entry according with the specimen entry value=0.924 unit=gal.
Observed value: value=111.6 unit=gal
